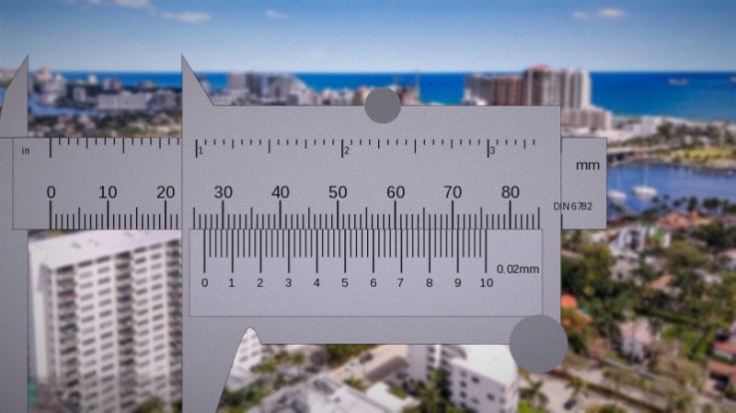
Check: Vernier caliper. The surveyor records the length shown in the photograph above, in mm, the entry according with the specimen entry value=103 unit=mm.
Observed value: value=26.8 unit=mm
